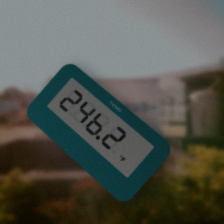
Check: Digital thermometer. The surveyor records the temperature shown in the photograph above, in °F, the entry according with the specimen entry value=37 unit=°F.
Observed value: value=246.2 unit=°F
